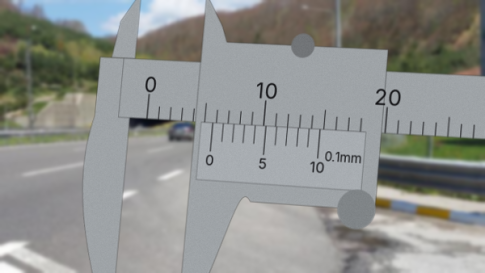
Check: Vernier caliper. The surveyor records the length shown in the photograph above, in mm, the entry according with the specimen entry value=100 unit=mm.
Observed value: value=5.7 unit=mm
